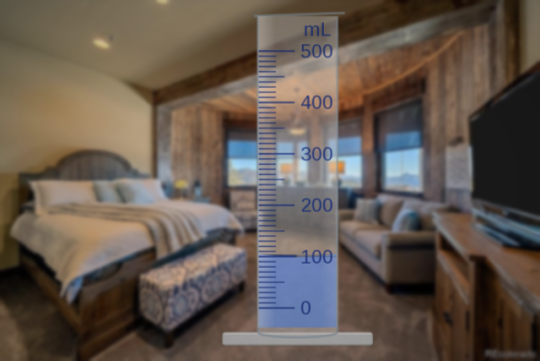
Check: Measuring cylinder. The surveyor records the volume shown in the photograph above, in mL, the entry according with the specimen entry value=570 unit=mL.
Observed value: value=100 unit=mL
